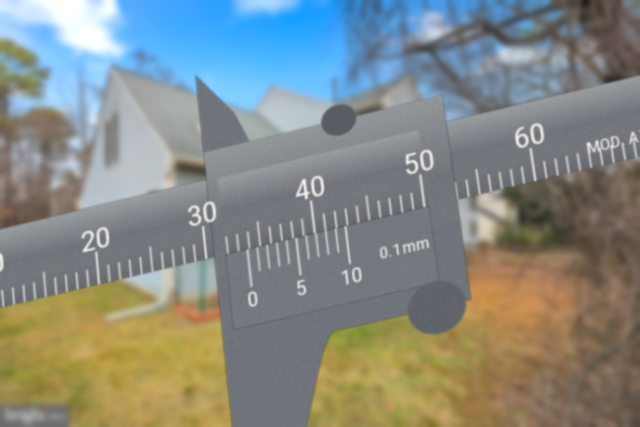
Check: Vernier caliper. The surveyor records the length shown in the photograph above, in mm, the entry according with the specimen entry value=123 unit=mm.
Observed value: value=33.8 unit=mm
